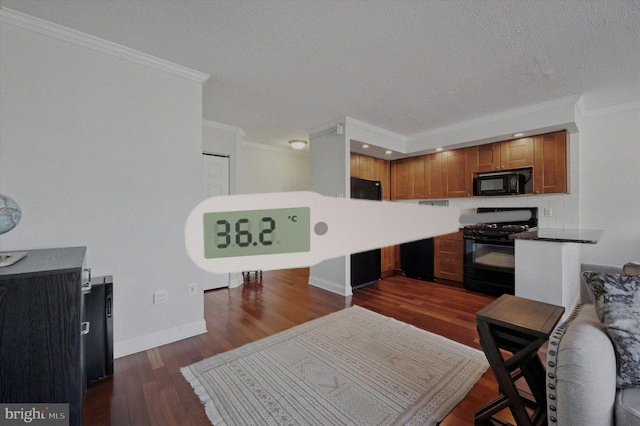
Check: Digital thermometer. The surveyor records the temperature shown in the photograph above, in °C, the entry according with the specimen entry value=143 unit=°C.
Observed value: value=36.2 unit=°C
